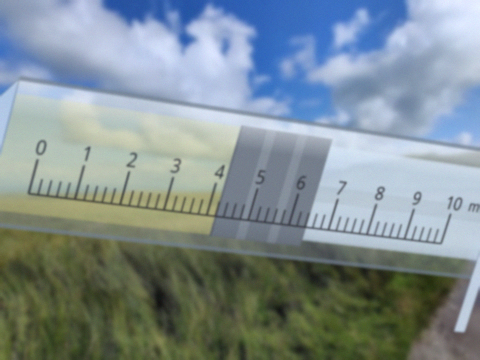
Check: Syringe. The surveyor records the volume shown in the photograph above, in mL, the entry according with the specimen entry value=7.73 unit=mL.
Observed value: value=4.2 unit=mL
